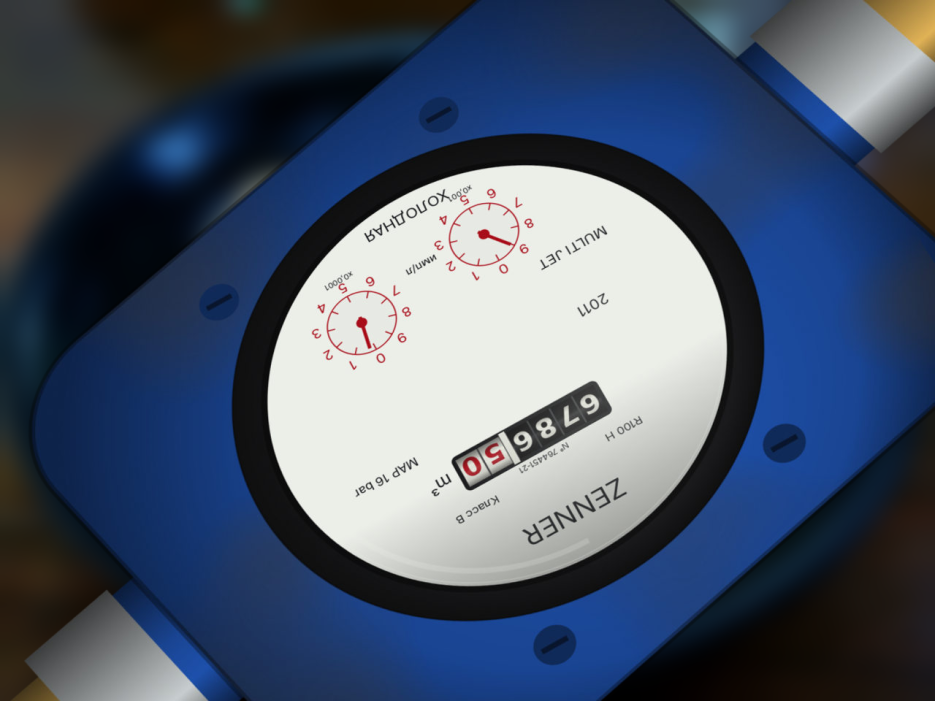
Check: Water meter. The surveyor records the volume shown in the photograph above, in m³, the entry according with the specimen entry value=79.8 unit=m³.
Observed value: value=6786.4990 unit=m³
